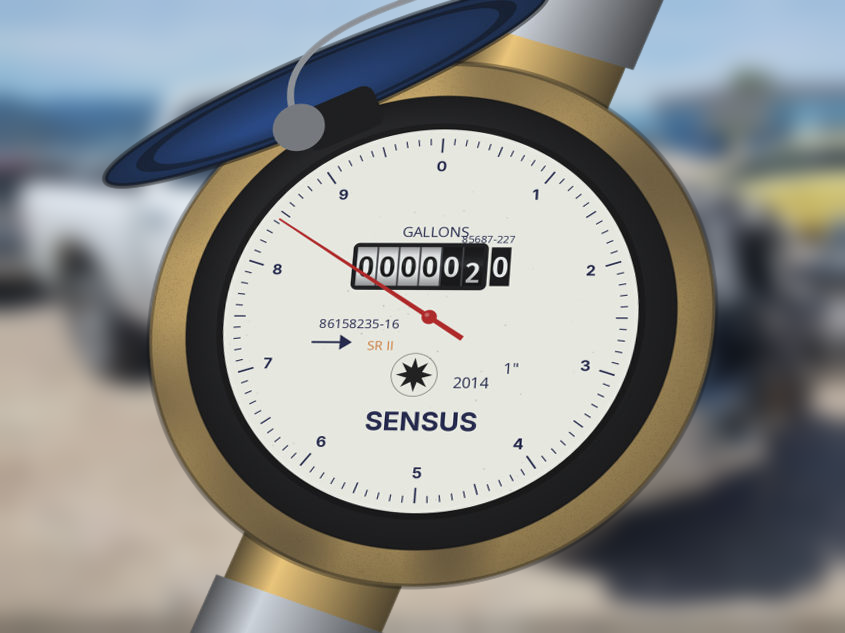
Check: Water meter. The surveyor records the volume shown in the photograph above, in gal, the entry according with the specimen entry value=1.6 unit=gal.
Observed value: value=18.4 unit=gal
